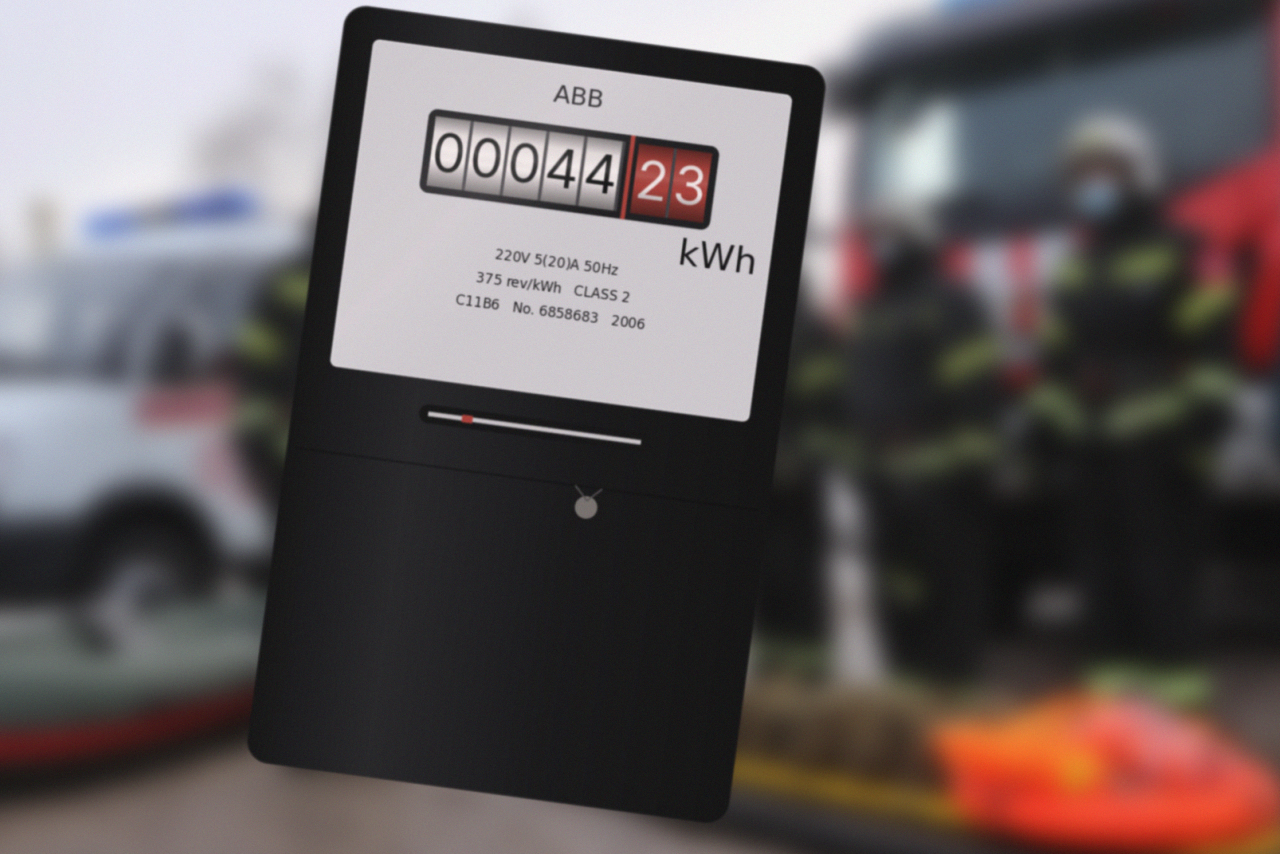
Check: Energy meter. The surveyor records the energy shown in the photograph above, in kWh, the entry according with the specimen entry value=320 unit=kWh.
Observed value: value=44.23 unit=kWh
